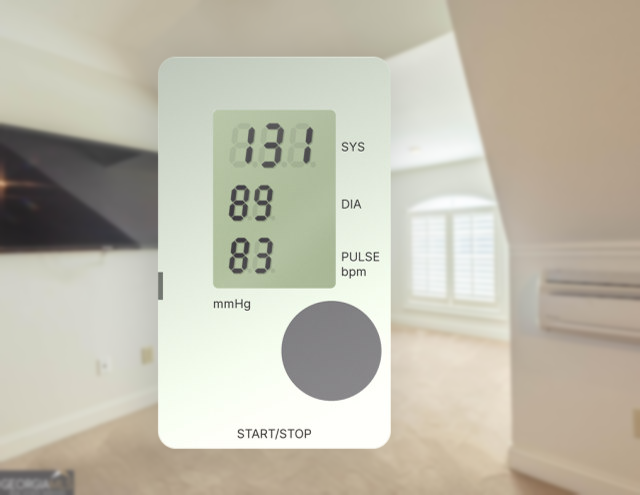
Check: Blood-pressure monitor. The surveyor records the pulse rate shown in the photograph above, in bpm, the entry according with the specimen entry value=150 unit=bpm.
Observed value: value=83 unit=bpm
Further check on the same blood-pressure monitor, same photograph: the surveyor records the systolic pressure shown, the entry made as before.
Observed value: value=131 unit=mmHg
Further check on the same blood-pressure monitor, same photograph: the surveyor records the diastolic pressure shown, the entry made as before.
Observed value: value=89 unit=mmHg
